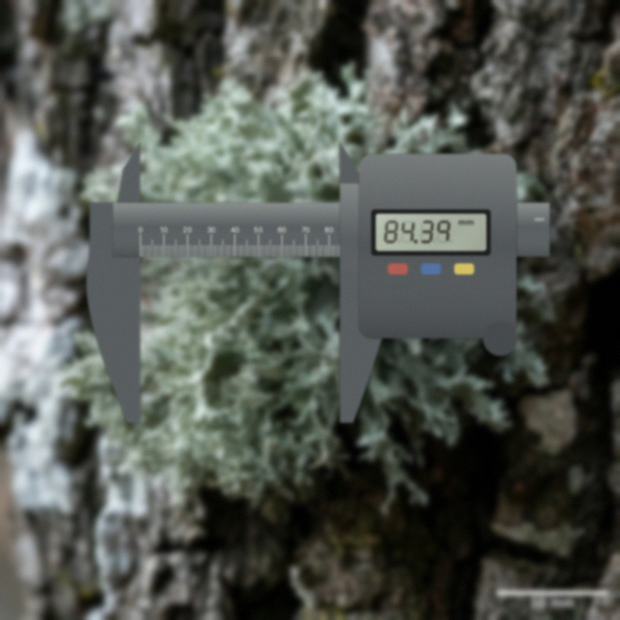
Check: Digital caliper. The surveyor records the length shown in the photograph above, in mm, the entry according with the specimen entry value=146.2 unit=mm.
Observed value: value=84.39 unit=mm
